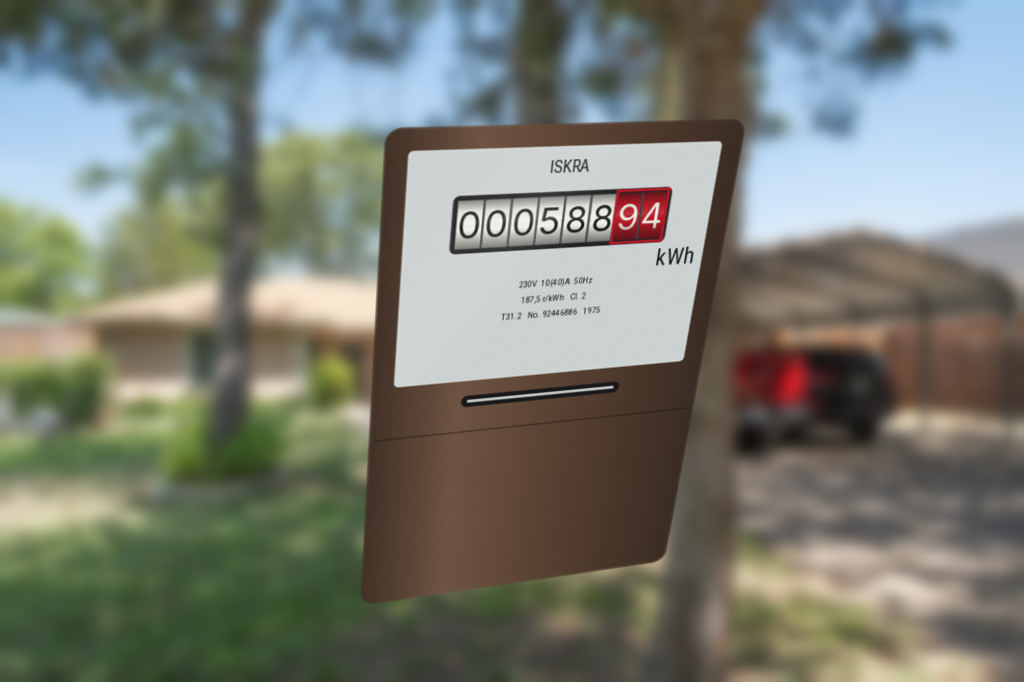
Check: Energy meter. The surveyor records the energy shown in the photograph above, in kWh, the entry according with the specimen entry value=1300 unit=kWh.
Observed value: value=588.94 unit=kWh
